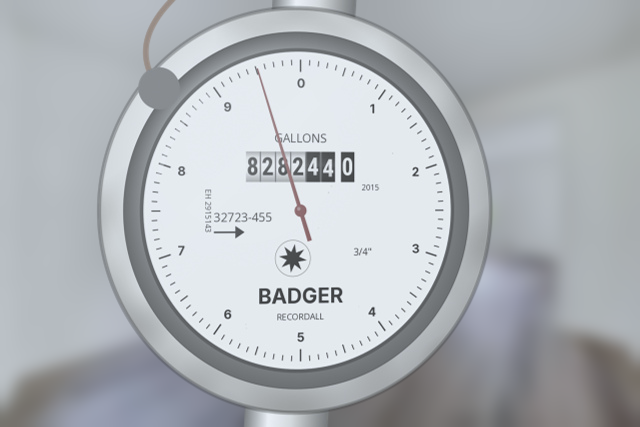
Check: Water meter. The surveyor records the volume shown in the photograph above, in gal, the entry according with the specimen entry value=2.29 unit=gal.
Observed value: value=8282439.5 unit=gal
